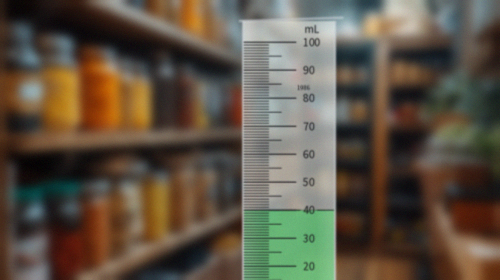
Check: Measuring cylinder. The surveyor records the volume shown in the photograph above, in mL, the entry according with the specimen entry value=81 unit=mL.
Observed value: value=40 unit=mL
